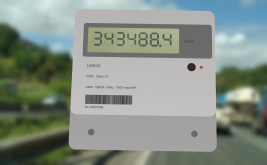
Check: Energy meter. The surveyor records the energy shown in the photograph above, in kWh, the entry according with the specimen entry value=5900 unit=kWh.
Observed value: value=343488.4 unit=kWh
